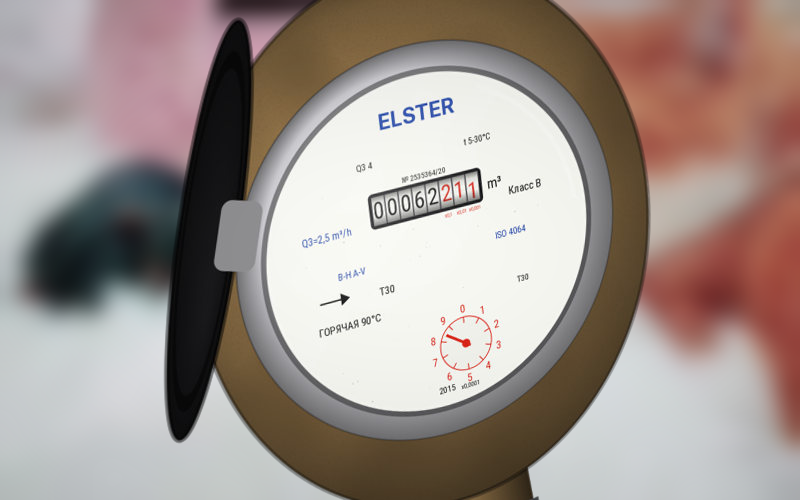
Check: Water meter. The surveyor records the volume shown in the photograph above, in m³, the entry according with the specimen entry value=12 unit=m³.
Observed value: value=62.2108 unit=m³
